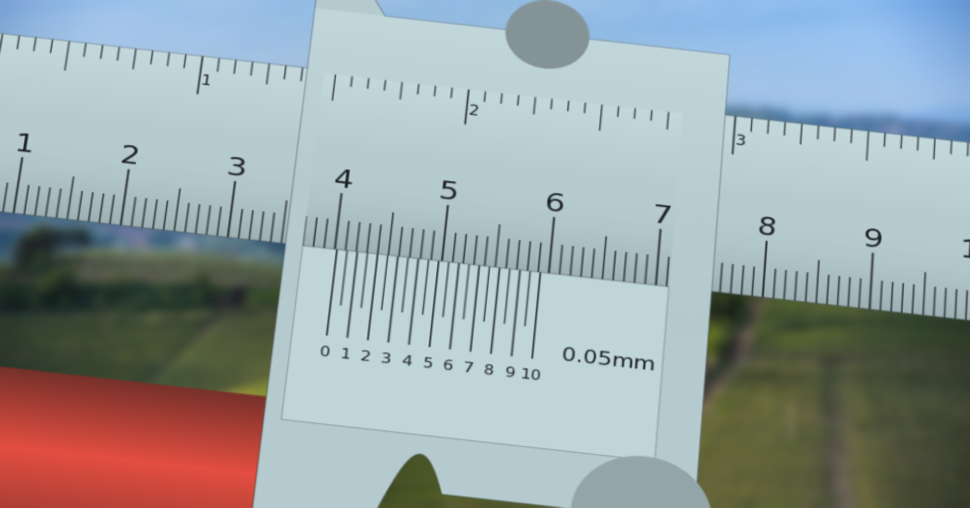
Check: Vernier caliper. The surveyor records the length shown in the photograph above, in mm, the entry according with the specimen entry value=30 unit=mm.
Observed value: value=40.2 unit=mm
